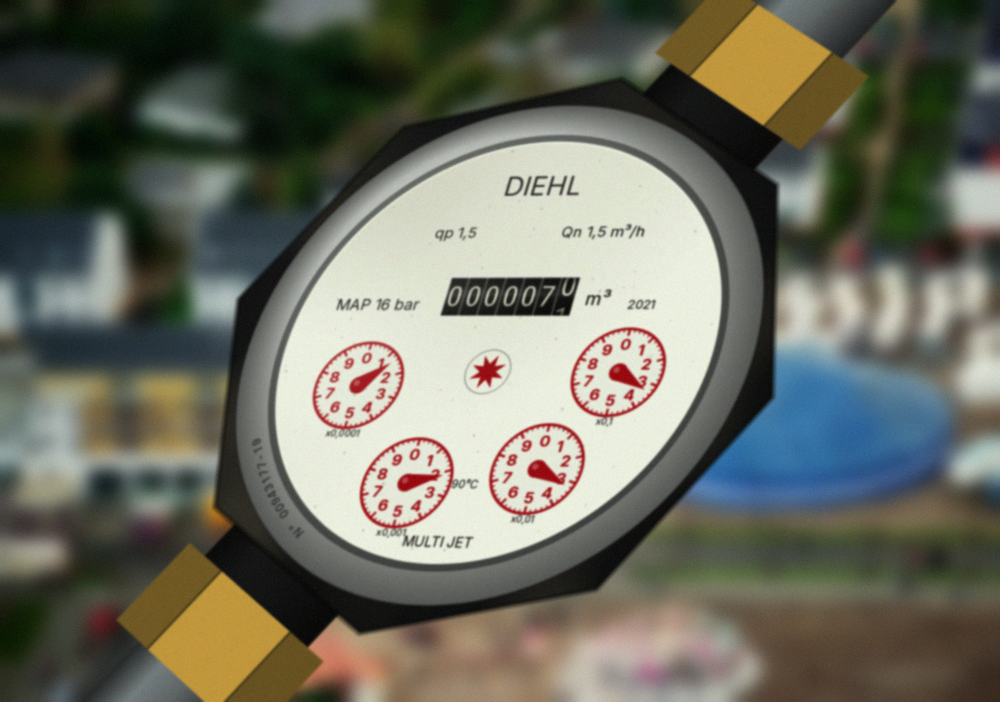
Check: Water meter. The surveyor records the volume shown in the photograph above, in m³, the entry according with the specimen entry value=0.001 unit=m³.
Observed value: value=70.3321 unit=m³
